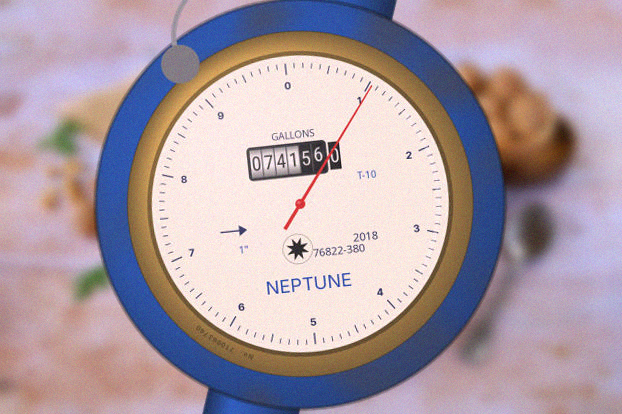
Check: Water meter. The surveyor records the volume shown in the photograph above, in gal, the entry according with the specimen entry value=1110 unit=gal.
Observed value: value=741561.0 unit=gal
